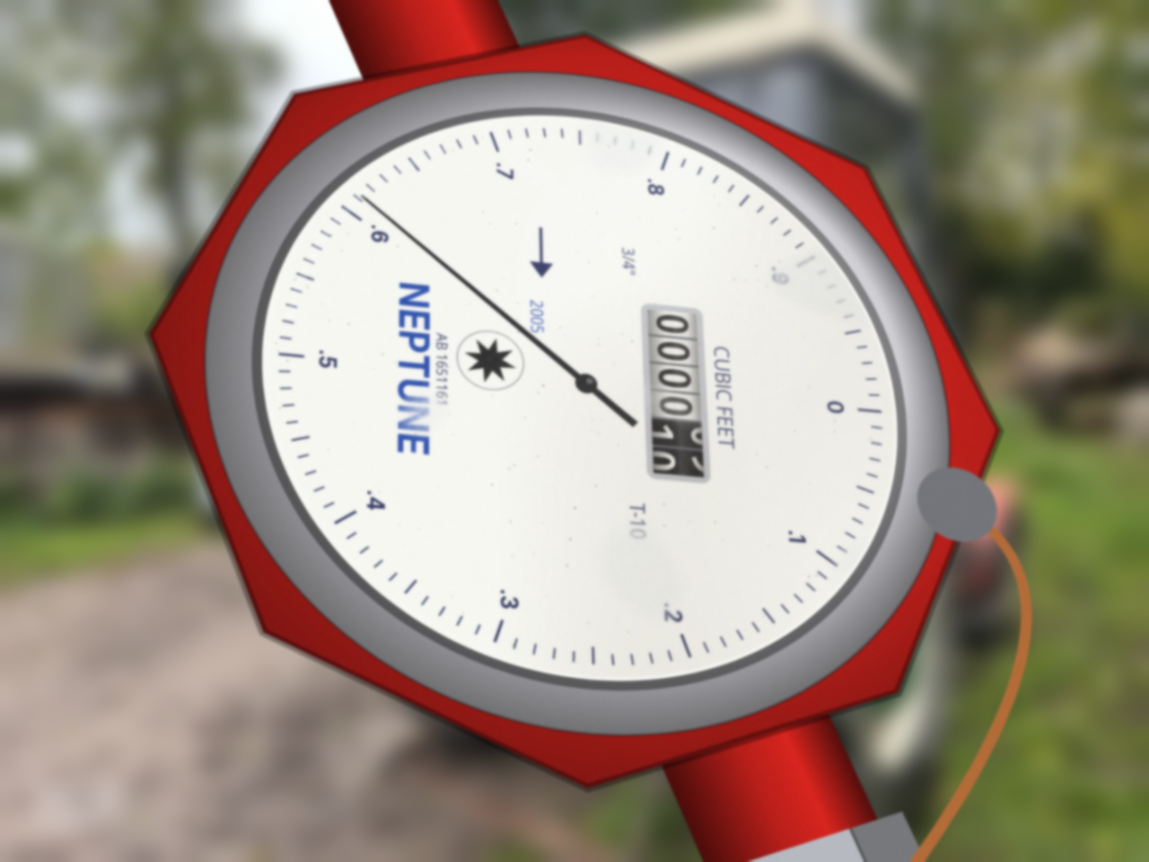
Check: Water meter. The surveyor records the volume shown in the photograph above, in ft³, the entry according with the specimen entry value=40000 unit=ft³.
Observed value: value=9.61 unit=ft³
